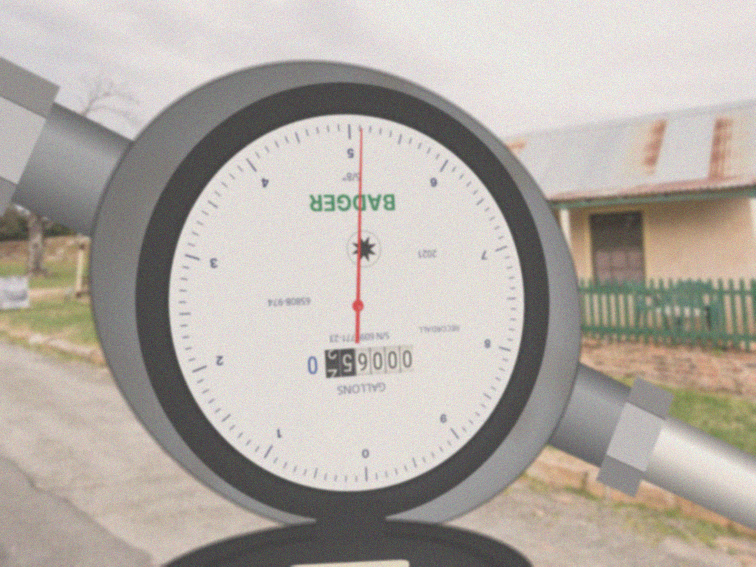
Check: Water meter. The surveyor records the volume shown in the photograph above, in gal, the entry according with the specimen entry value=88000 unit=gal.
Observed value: value=6525.1 unit=gal
